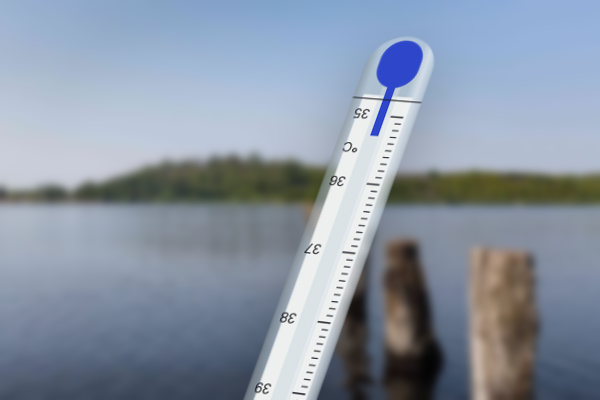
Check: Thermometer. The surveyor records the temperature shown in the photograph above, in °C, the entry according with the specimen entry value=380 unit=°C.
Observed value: value=35.3 unit=°C
